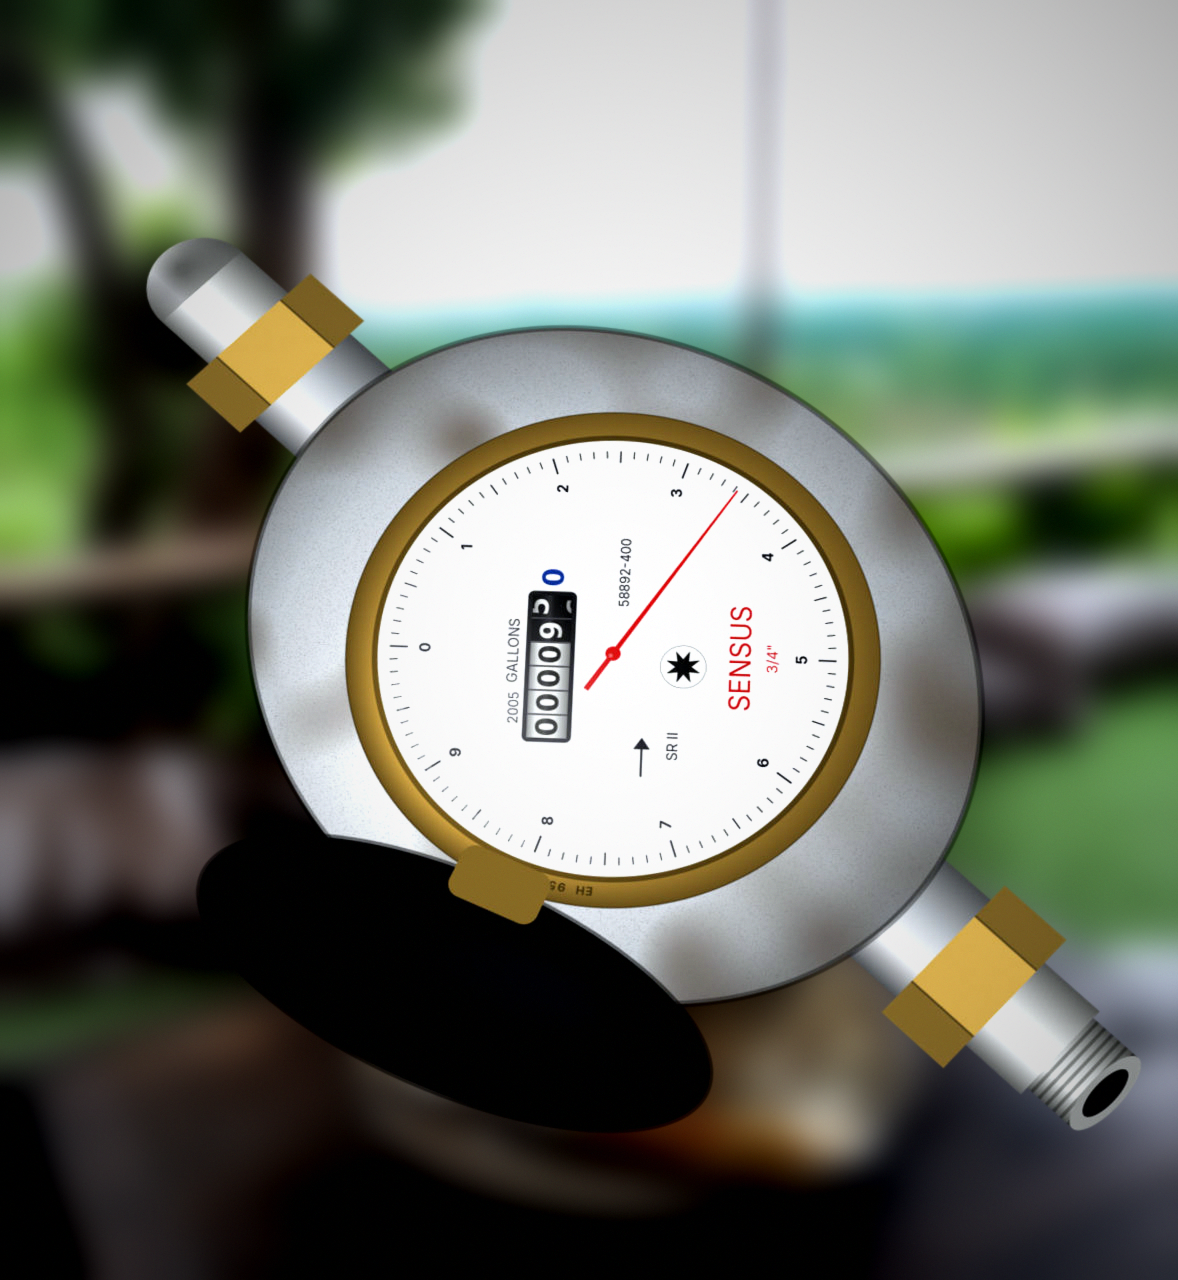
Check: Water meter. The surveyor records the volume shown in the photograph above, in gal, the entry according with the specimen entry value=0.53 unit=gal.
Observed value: value=953.4 unit=gal
